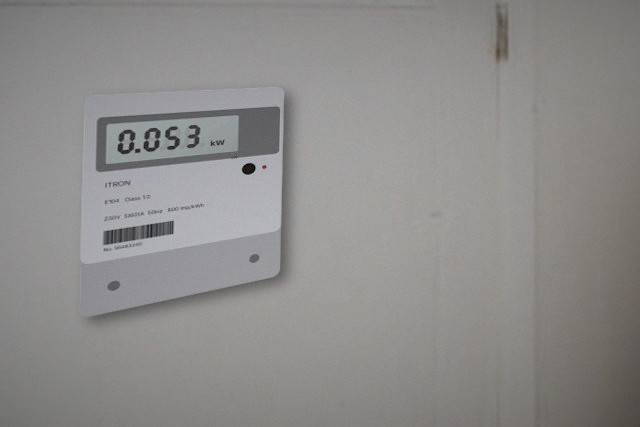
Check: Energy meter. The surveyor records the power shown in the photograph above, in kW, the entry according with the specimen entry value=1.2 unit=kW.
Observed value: value=0.053 unit=kW
